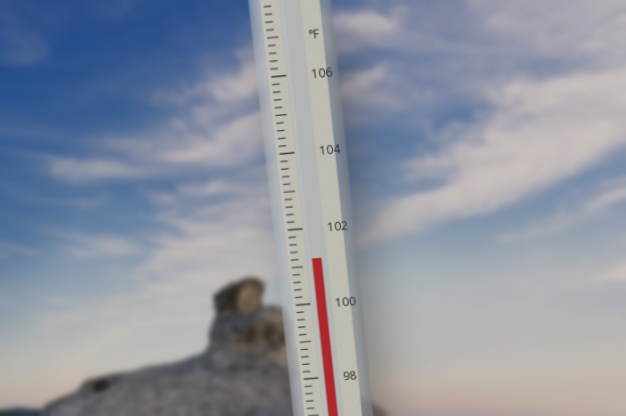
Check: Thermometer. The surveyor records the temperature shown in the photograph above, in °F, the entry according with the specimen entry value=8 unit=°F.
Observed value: value=101.2 unit=°F
